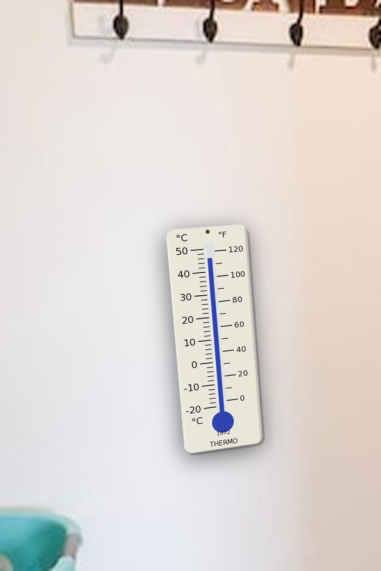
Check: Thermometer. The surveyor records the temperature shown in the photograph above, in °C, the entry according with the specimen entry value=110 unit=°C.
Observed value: value=46 unit=°C
